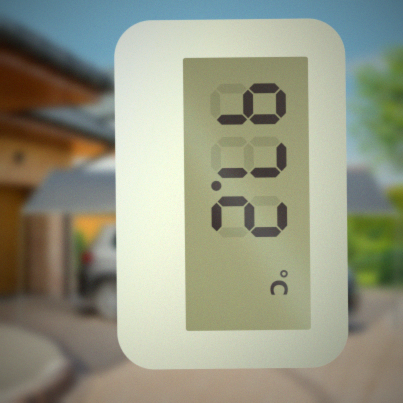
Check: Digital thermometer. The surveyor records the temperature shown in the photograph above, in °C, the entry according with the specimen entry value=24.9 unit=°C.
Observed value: value=97.2 unit=°C
